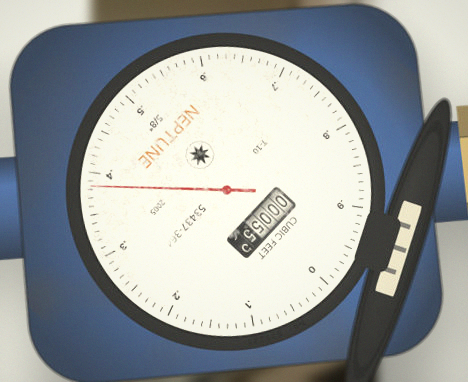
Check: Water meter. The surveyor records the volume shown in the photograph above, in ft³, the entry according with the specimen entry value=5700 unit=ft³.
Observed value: value=555.38 unit=ft³
